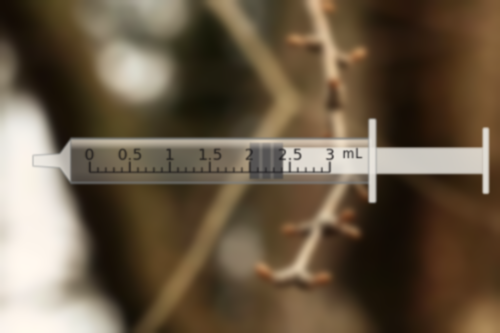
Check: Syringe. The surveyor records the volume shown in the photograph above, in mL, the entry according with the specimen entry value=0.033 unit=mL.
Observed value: value=2 unit=mL
